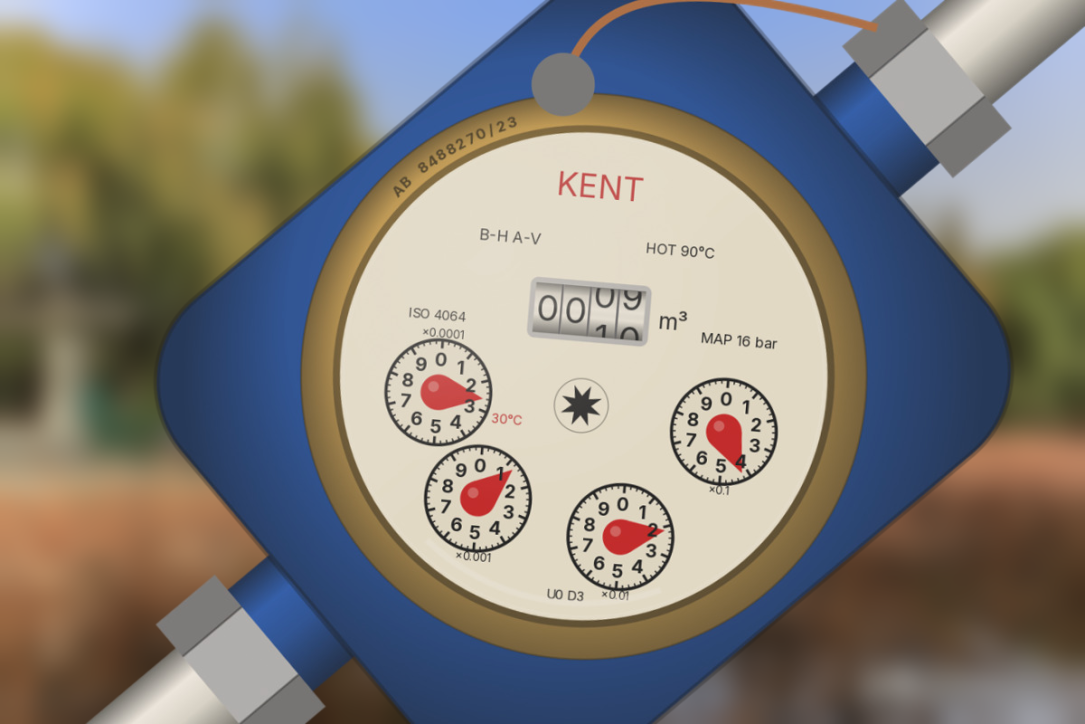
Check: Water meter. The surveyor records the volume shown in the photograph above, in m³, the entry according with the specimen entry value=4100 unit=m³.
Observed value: value=9.4212 unit=m³
